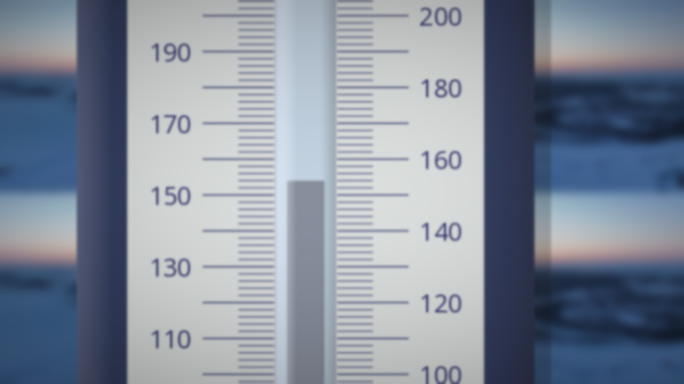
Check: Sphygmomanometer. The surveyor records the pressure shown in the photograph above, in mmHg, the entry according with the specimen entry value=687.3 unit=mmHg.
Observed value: value=154 unit=mmHg
